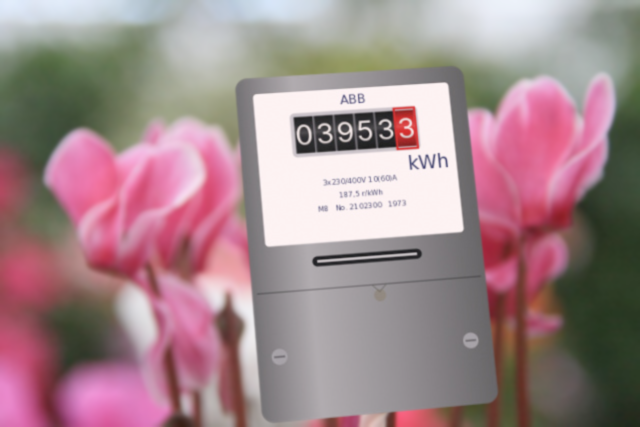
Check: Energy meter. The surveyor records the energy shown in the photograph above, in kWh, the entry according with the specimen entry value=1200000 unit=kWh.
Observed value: value=3953.3 unit=kWh
